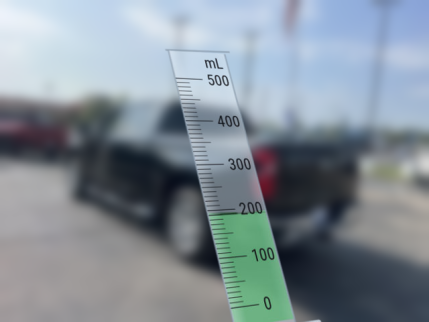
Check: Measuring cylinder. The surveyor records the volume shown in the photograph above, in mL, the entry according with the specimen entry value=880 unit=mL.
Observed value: value=190 unit=mL
